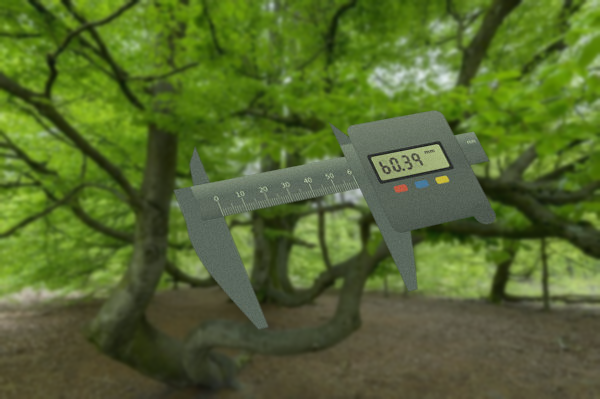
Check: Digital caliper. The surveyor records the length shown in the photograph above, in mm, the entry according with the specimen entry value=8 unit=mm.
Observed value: value=60.39 unit=mm
